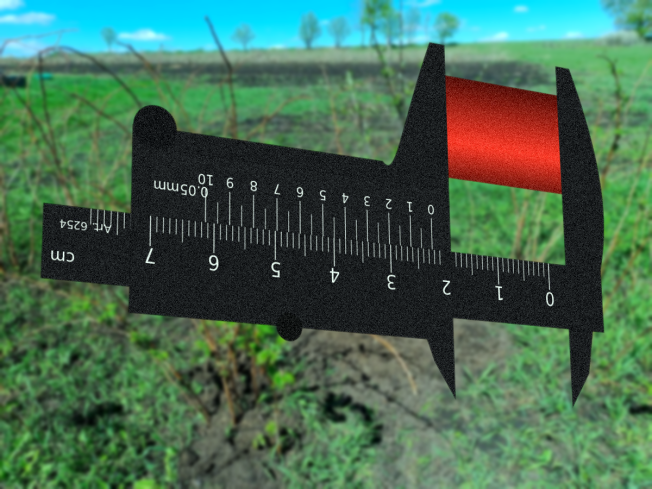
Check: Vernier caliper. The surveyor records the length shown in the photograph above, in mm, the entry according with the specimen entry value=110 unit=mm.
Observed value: value=22.4 unit=mm
